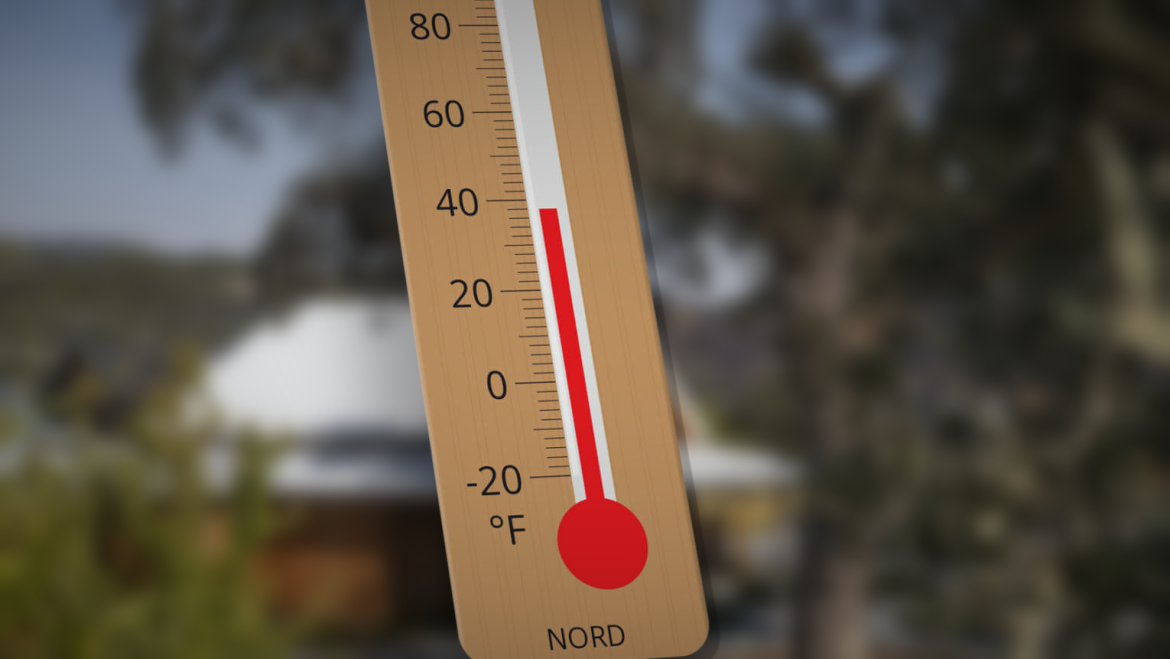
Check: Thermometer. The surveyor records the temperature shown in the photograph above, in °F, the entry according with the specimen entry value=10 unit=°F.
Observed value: value=38 unit=°F
